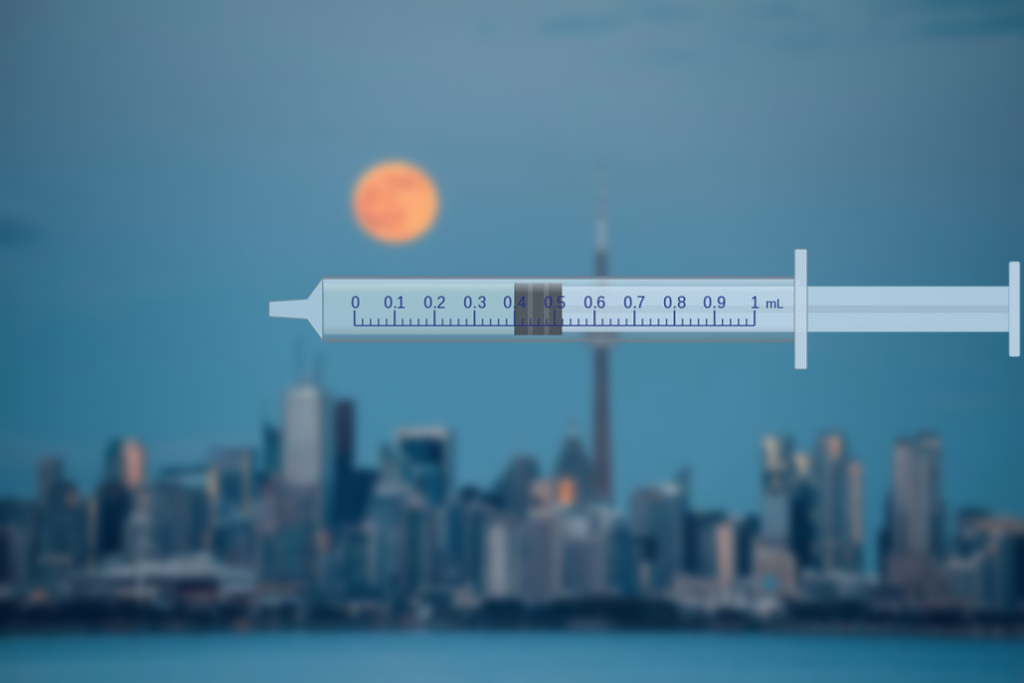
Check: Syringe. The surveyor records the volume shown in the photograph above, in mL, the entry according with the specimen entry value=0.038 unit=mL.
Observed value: value=0.4 unit=mL
